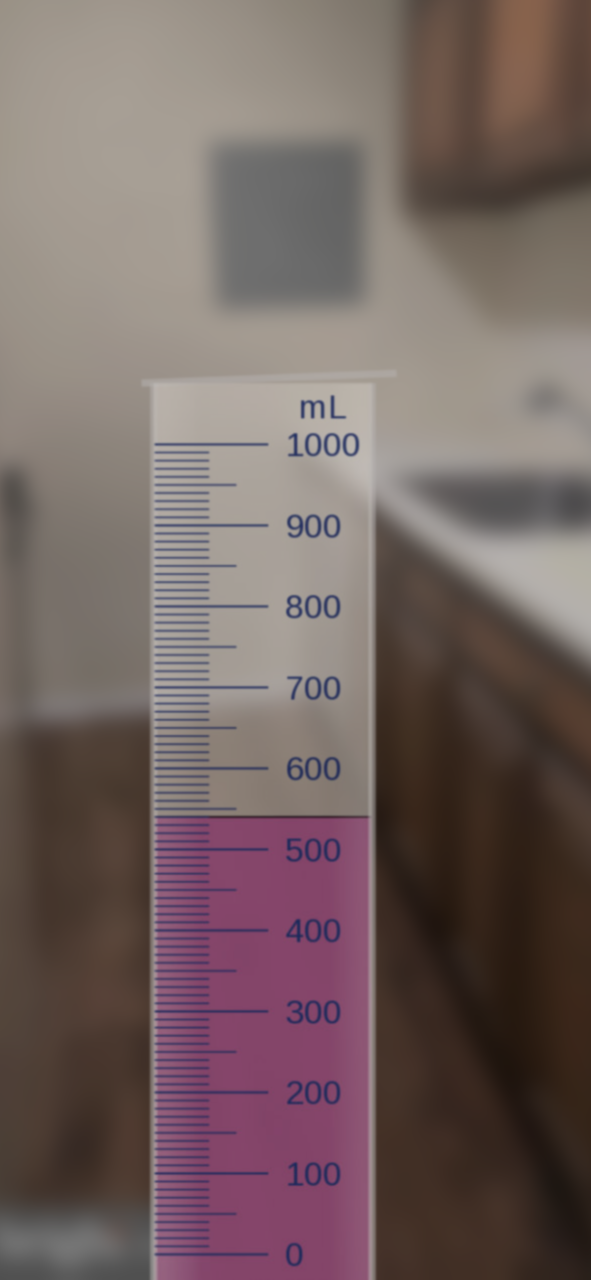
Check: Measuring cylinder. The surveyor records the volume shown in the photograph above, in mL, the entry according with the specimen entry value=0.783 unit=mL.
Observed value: value=540 unit=mL
